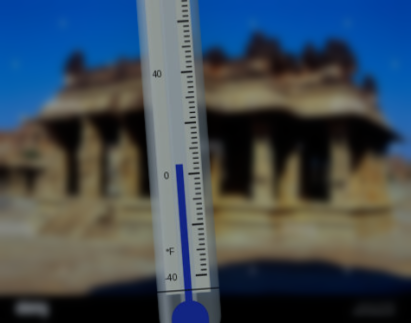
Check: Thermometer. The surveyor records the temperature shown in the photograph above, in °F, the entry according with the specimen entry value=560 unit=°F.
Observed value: value=4 unit=°F
